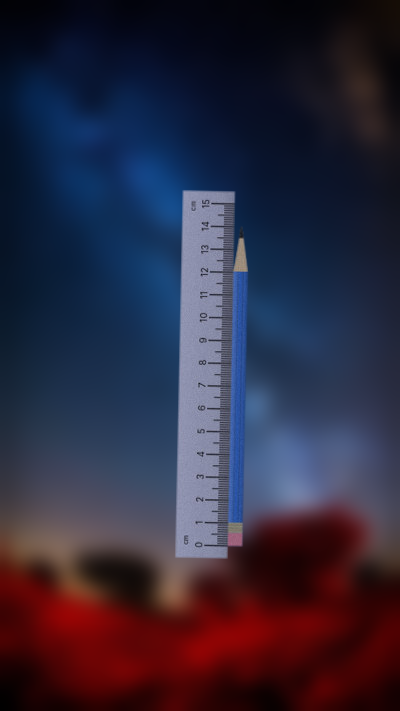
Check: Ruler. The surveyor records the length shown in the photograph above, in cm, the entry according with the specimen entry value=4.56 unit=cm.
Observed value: value=14 unit=cm
